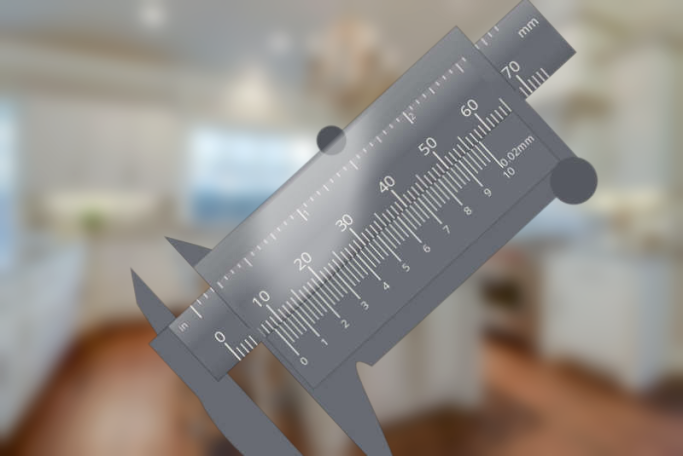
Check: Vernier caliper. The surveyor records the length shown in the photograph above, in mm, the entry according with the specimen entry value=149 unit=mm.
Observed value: value=8.2 unit=mm
